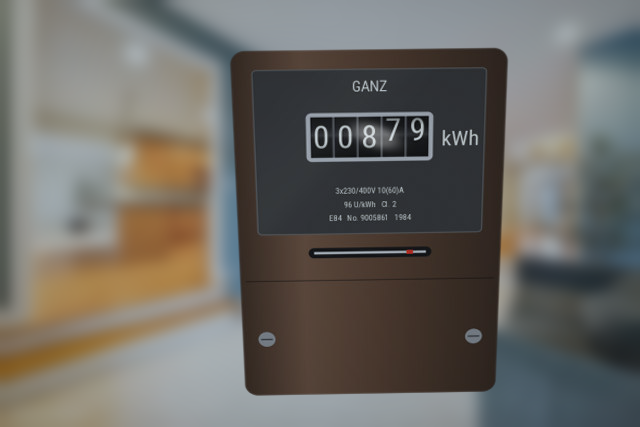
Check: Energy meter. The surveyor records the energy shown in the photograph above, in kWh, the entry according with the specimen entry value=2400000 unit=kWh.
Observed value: value=879 unit=kWh
